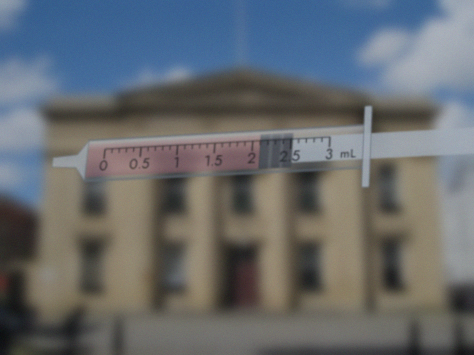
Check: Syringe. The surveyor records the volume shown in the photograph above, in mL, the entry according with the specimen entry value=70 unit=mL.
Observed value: value=2.1 unit=mL
